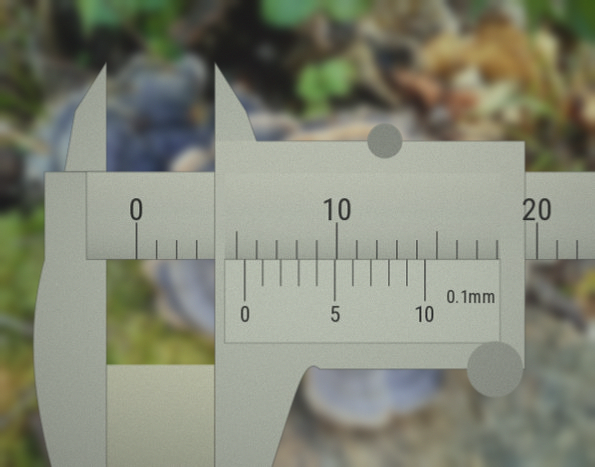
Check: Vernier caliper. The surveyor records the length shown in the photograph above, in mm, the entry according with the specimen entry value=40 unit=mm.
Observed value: value=5.4 unit=mm
